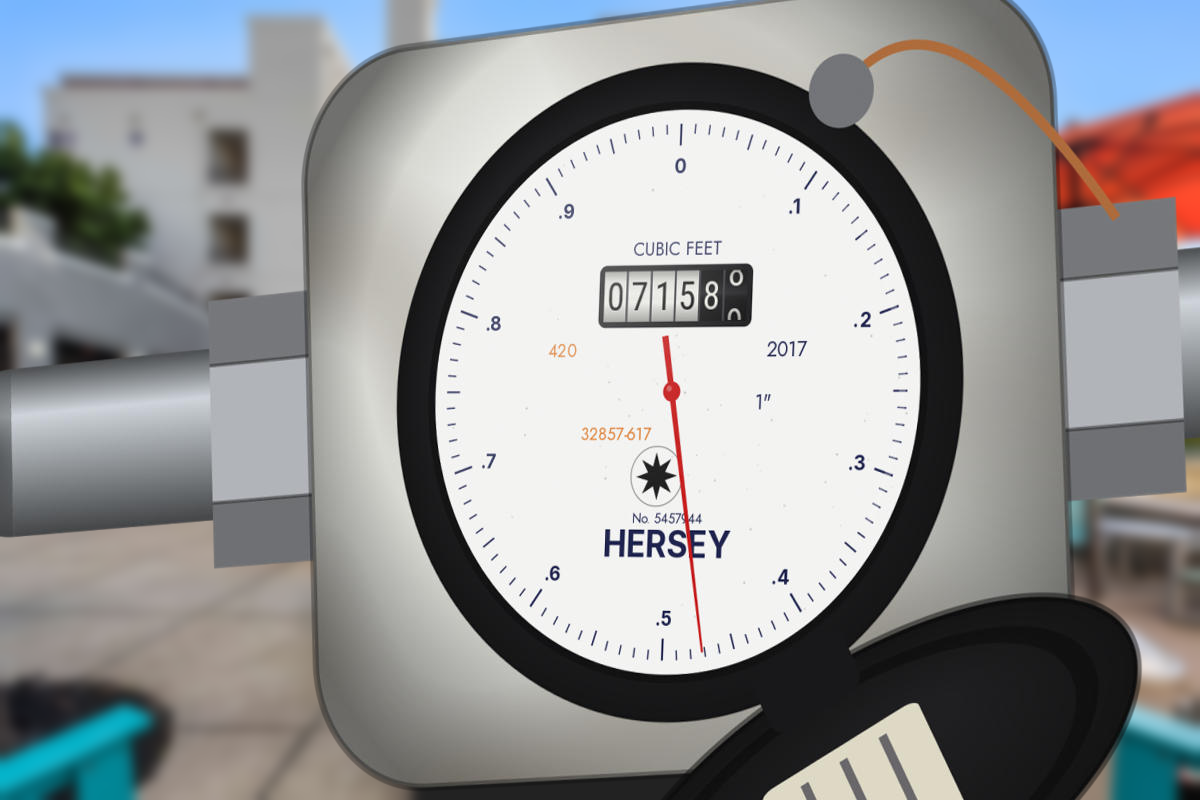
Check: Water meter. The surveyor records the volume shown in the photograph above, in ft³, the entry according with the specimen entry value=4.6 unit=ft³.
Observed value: value=71588.47 unit=ft³
